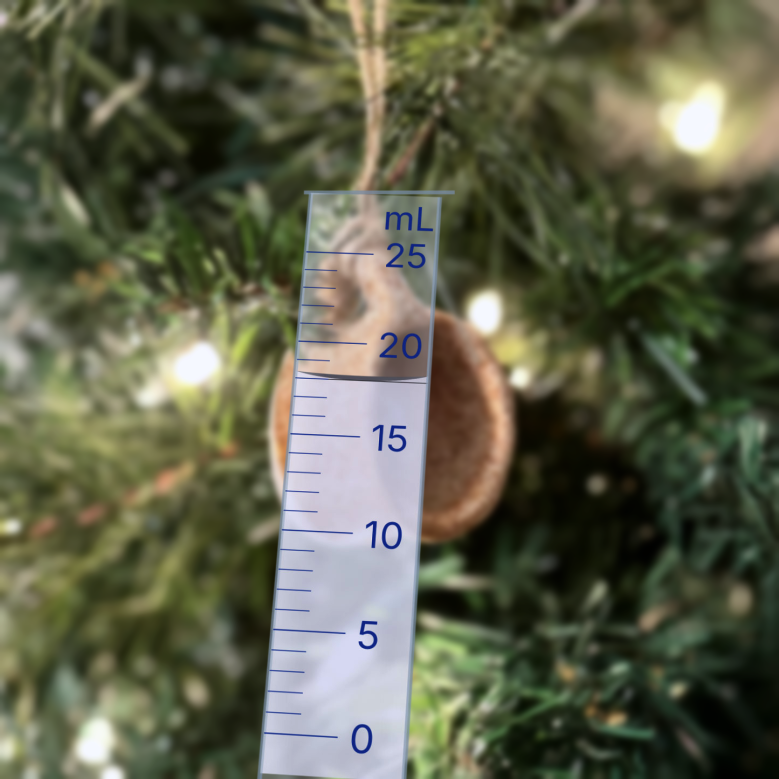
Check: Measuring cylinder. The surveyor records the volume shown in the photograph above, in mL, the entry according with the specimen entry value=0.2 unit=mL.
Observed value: value=18 unit=mL
